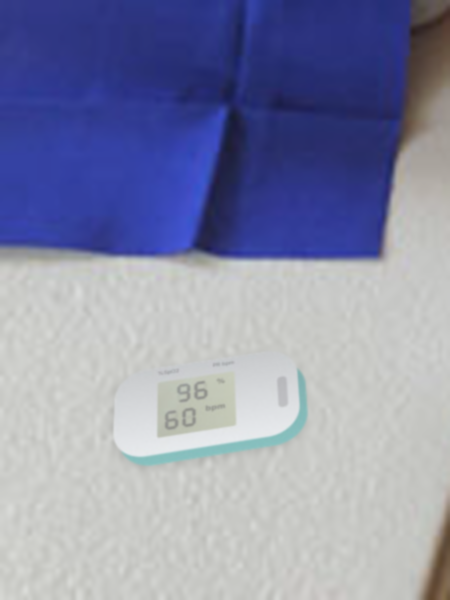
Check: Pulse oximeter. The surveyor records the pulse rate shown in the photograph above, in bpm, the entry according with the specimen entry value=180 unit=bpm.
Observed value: value=60 unit=bpm
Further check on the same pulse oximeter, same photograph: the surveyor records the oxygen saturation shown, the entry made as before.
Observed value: value=96 unit=%
